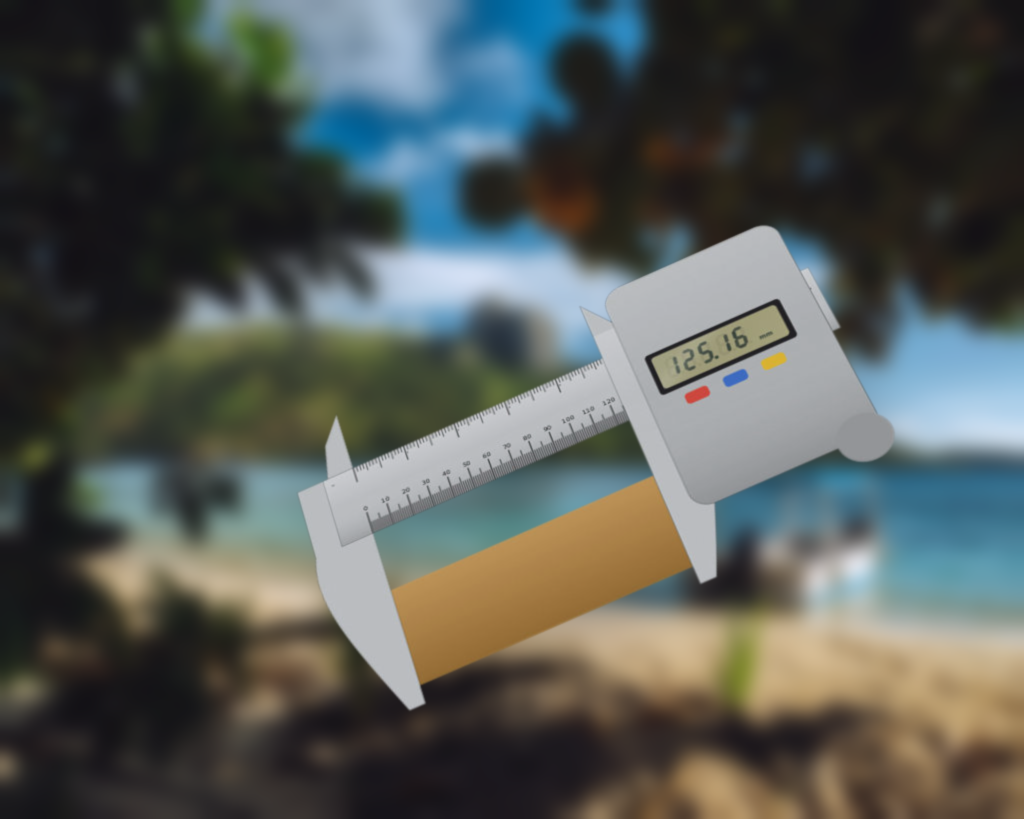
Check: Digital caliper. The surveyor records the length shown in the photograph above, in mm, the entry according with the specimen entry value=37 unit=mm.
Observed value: value=125.16 unit=mm
